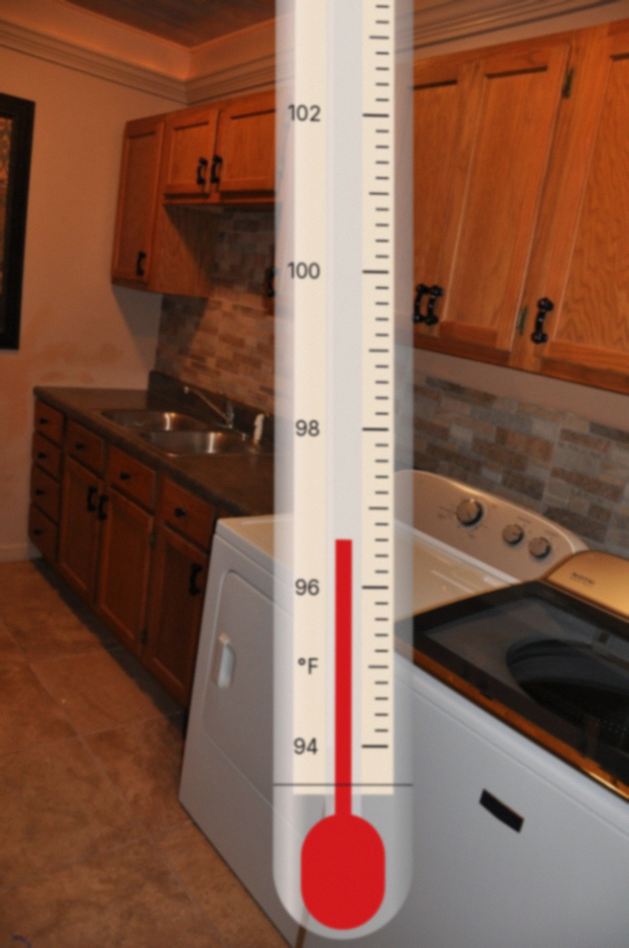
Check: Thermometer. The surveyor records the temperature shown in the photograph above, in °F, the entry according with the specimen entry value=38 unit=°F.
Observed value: value=96.6 unit=°F
